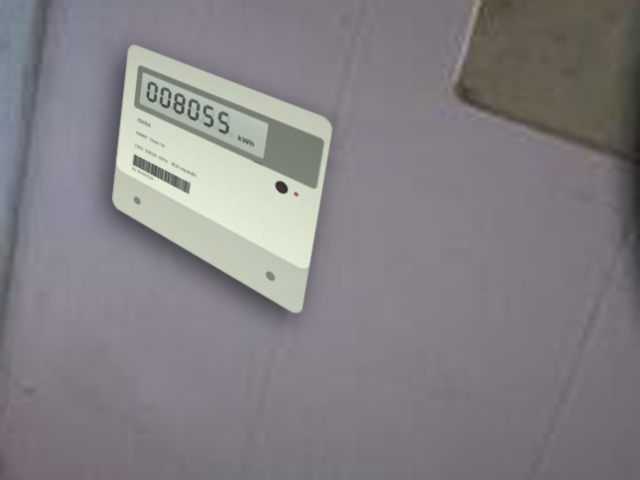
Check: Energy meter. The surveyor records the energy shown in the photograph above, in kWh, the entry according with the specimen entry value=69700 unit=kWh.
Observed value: value=8055 unit=kWh
